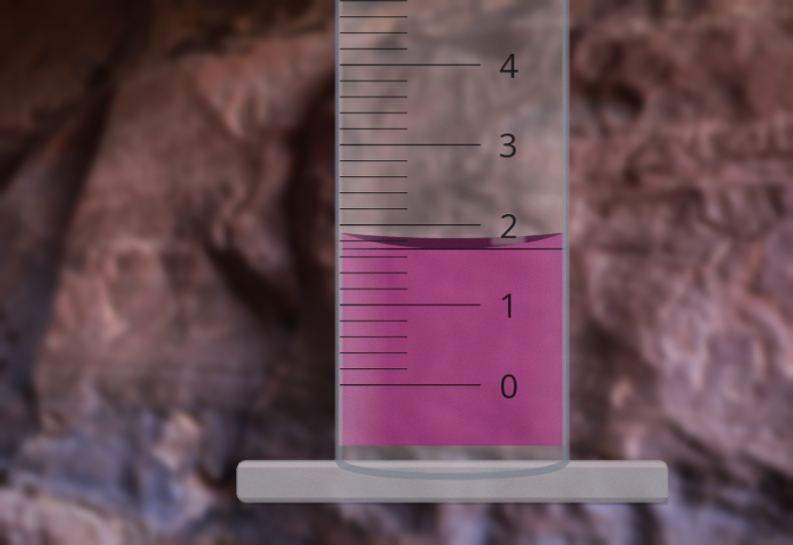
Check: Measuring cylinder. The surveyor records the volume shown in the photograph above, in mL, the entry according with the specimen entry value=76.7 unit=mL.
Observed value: value=1.7 unit=mL
